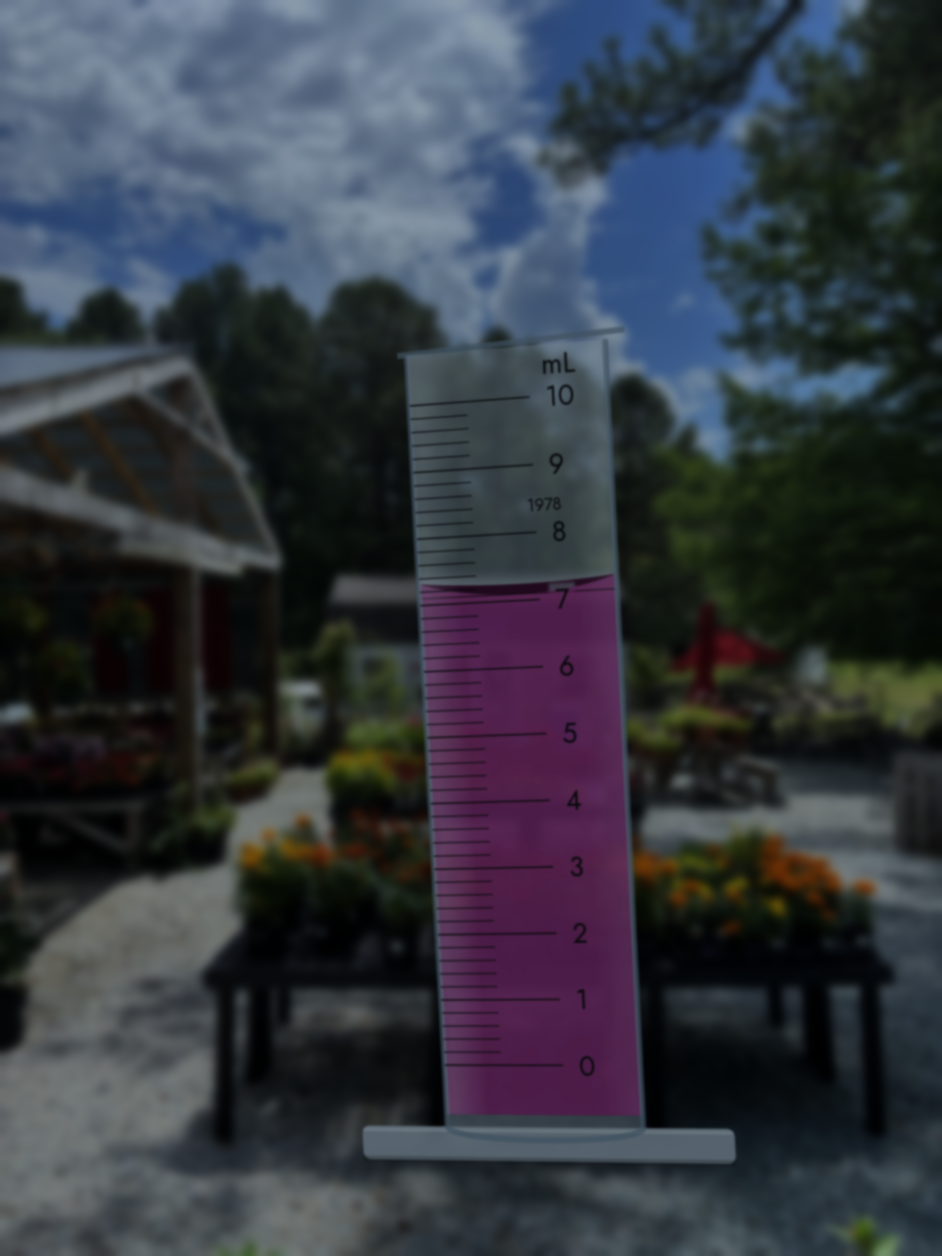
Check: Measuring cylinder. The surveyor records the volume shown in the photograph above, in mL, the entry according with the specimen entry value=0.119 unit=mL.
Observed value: value=7.1 unit=mL
